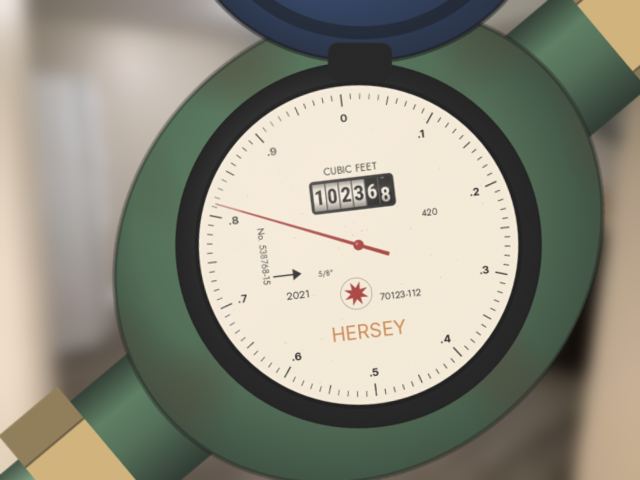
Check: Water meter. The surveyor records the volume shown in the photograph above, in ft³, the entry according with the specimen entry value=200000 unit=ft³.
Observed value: value=102367.81 unit=ft³
